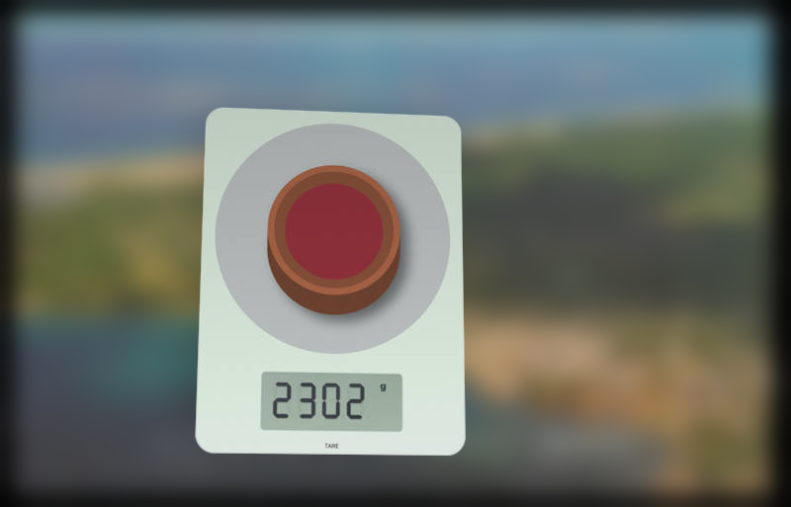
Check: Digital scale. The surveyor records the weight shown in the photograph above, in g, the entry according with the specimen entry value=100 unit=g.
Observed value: value=2302 unit=g
